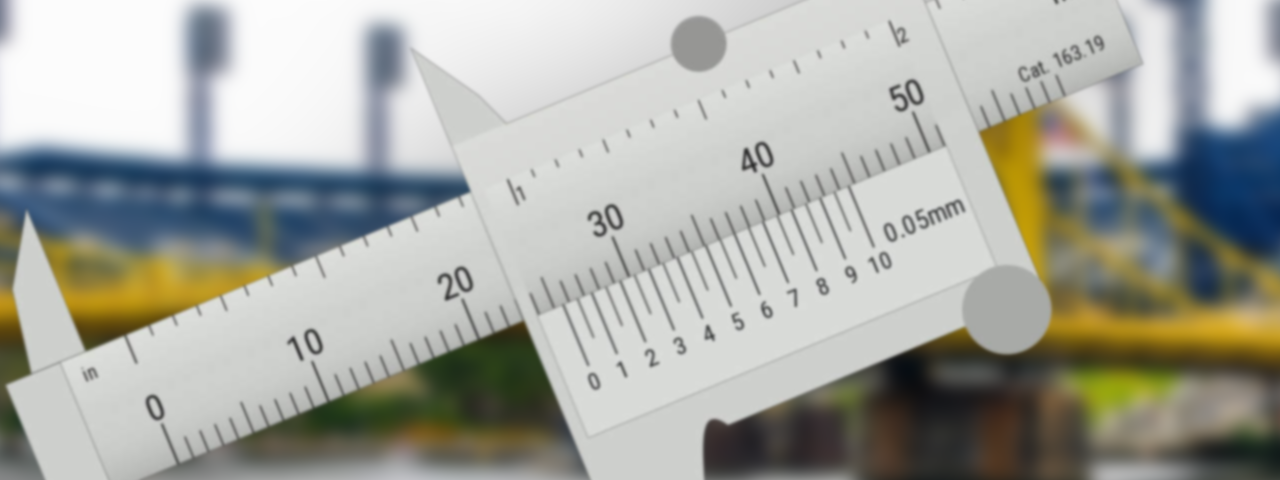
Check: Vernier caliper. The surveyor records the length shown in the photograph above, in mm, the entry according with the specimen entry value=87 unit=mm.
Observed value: value=25.6 unit=mm
